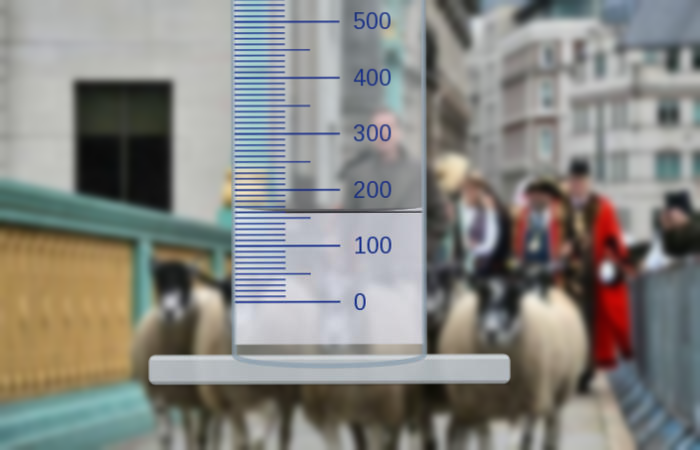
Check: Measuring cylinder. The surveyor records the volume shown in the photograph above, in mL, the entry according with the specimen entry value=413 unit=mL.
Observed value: value=160 unit=mL
